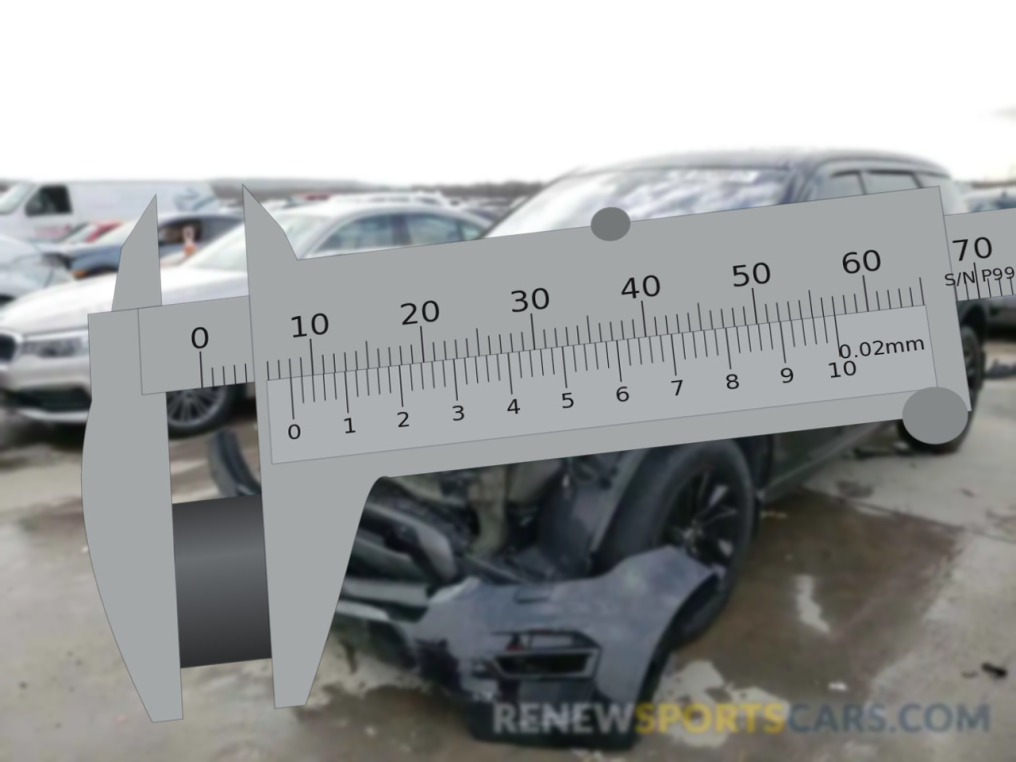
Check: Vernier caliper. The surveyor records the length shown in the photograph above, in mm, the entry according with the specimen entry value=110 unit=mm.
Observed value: value=8.0 unit=mm
